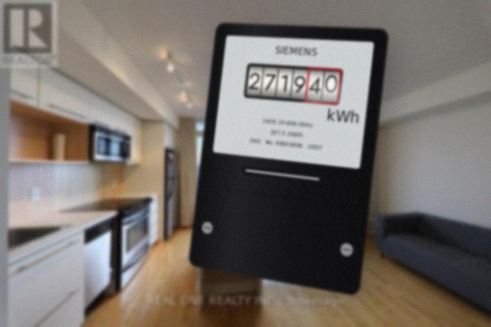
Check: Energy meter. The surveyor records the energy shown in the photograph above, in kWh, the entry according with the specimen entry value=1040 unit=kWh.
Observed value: value=2719.40 unit=kWh
